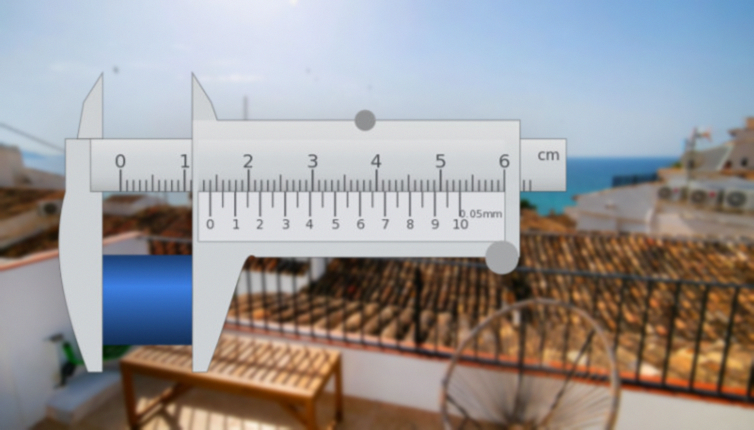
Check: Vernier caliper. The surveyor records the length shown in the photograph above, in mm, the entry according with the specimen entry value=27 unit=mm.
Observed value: value=14.0 unit=mm
